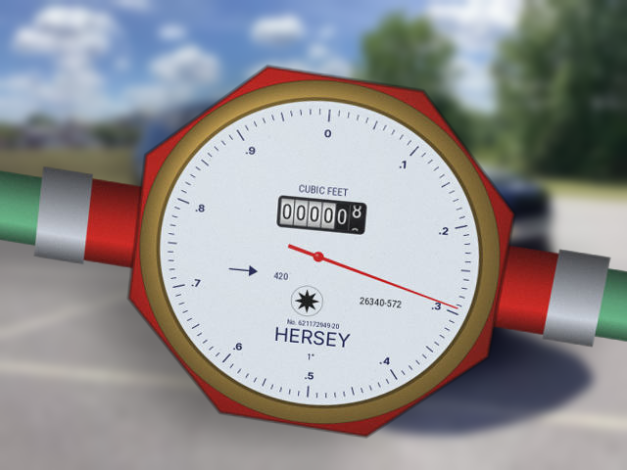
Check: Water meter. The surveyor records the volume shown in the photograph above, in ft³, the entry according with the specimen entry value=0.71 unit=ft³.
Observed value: value=8.29 unit=ft³
